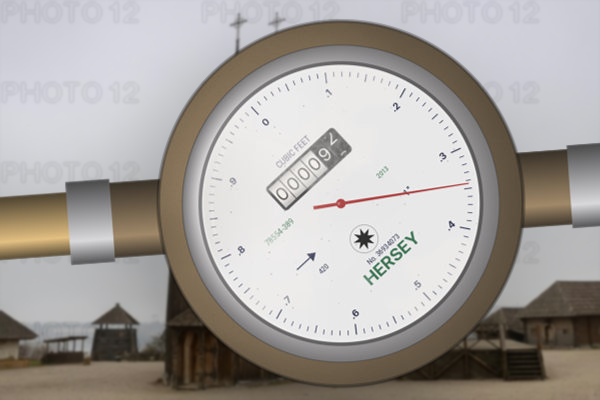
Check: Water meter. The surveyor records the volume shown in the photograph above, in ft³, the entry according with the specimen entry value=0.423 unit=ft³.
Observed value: value=92.34 unit=ft³
